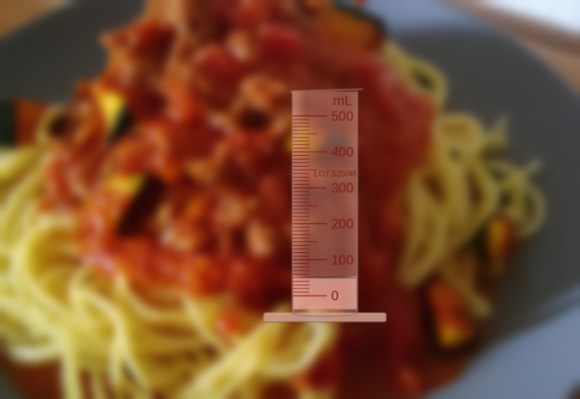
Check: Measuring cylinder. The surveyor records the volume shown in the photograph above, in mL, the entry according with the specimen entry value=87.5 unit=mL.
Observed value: value=50 unit=mL
